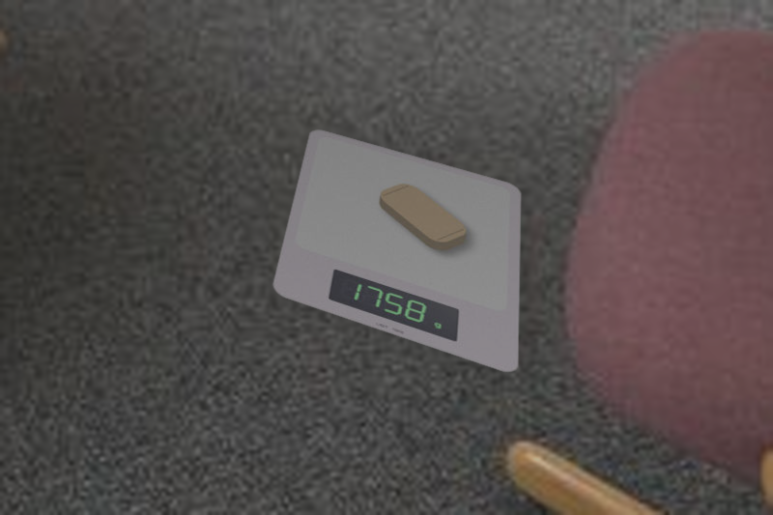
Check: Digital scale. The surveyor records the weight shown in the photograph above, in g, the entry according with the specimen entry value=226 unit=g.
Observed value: value=1758 unit=g
